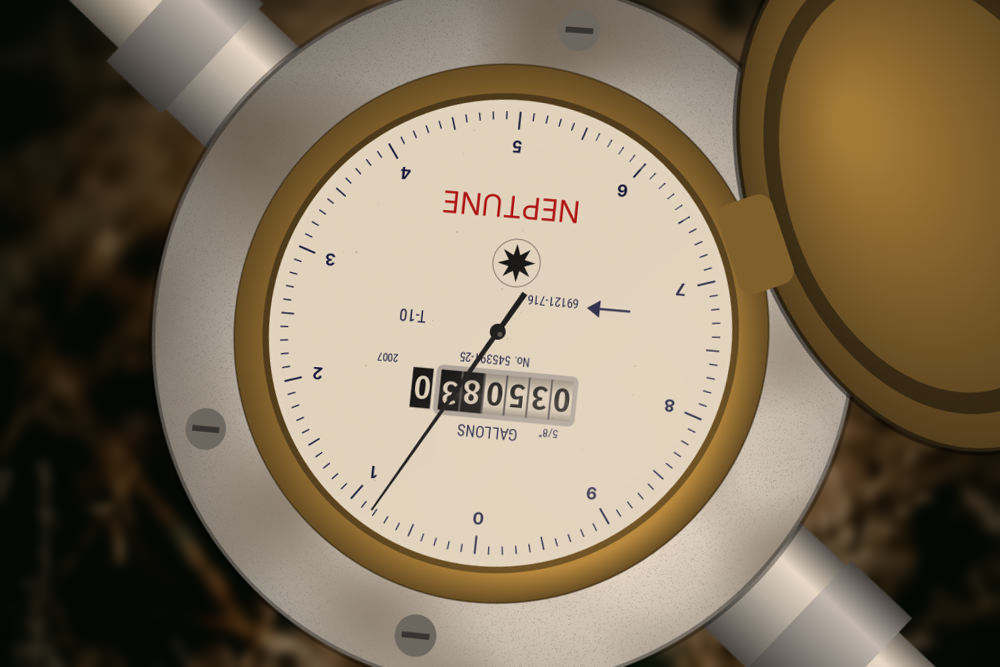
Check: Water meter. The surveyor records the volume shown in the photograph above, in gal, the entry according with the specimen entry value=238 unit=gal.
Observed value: value=350830.8 unit=gal
